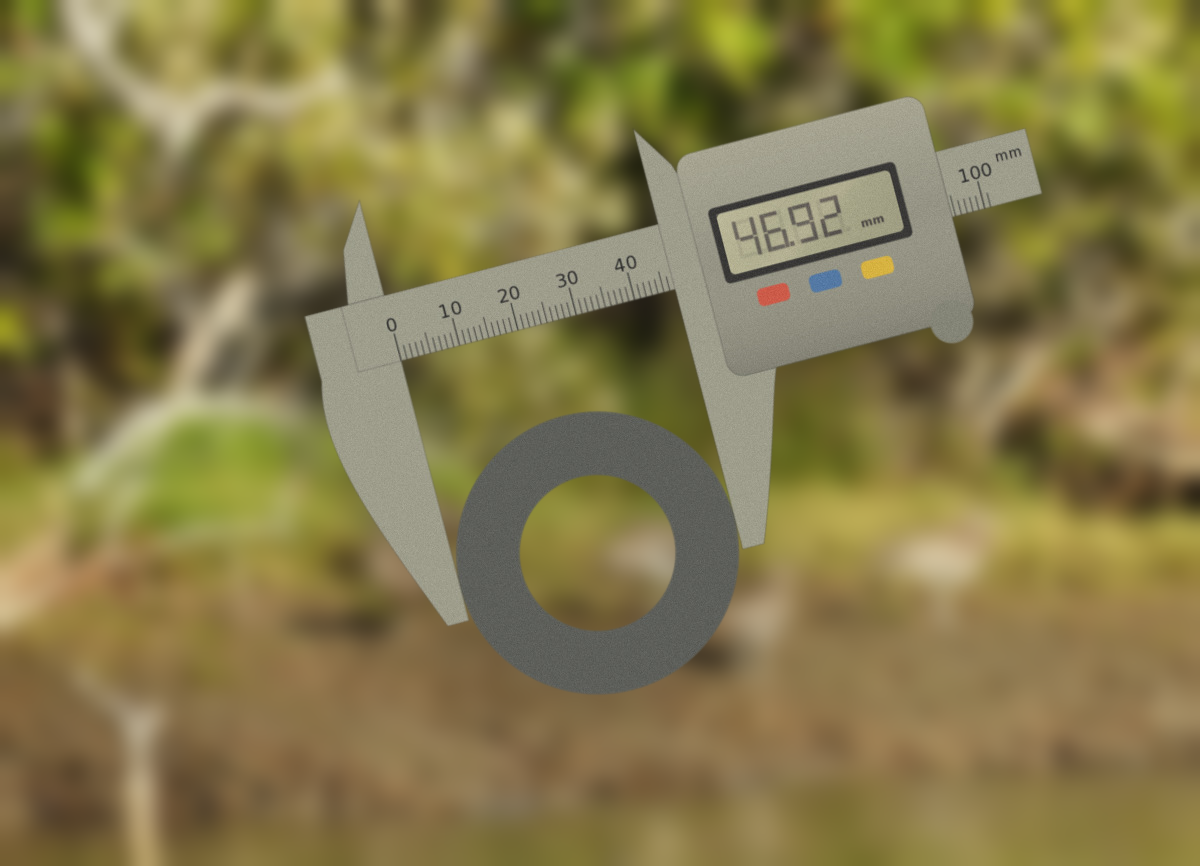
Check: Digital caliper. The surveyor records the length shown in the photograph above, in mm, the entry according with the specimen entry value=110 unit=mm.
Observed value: value=46.92 unit=mm
